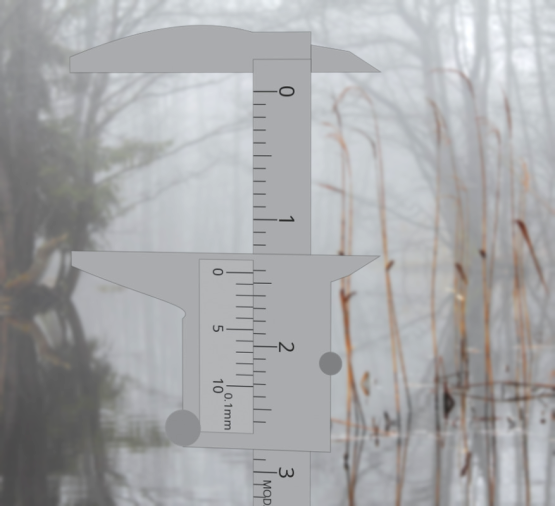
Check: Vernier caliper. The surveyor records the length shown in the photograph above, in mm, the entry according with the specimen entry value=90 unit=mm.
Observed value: value=14.2 unit=mm
